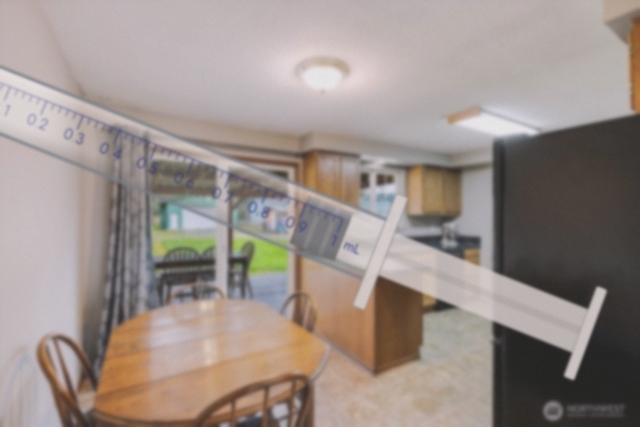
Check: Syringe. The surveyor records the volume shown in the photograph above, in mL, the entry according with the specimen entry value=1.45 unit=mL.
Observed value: value=0.9 unit=mL
